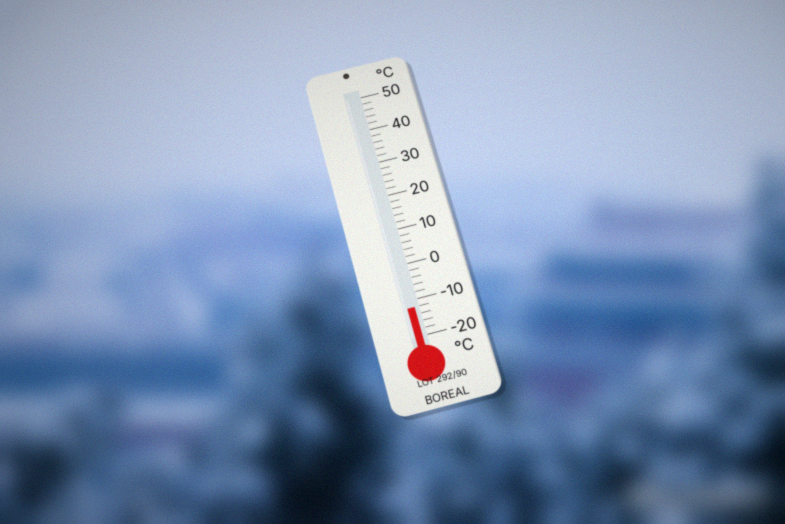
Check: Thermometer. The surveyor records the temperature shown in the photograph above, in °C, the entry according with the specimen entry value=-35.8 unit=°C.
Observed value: value=-12 unit=°C
